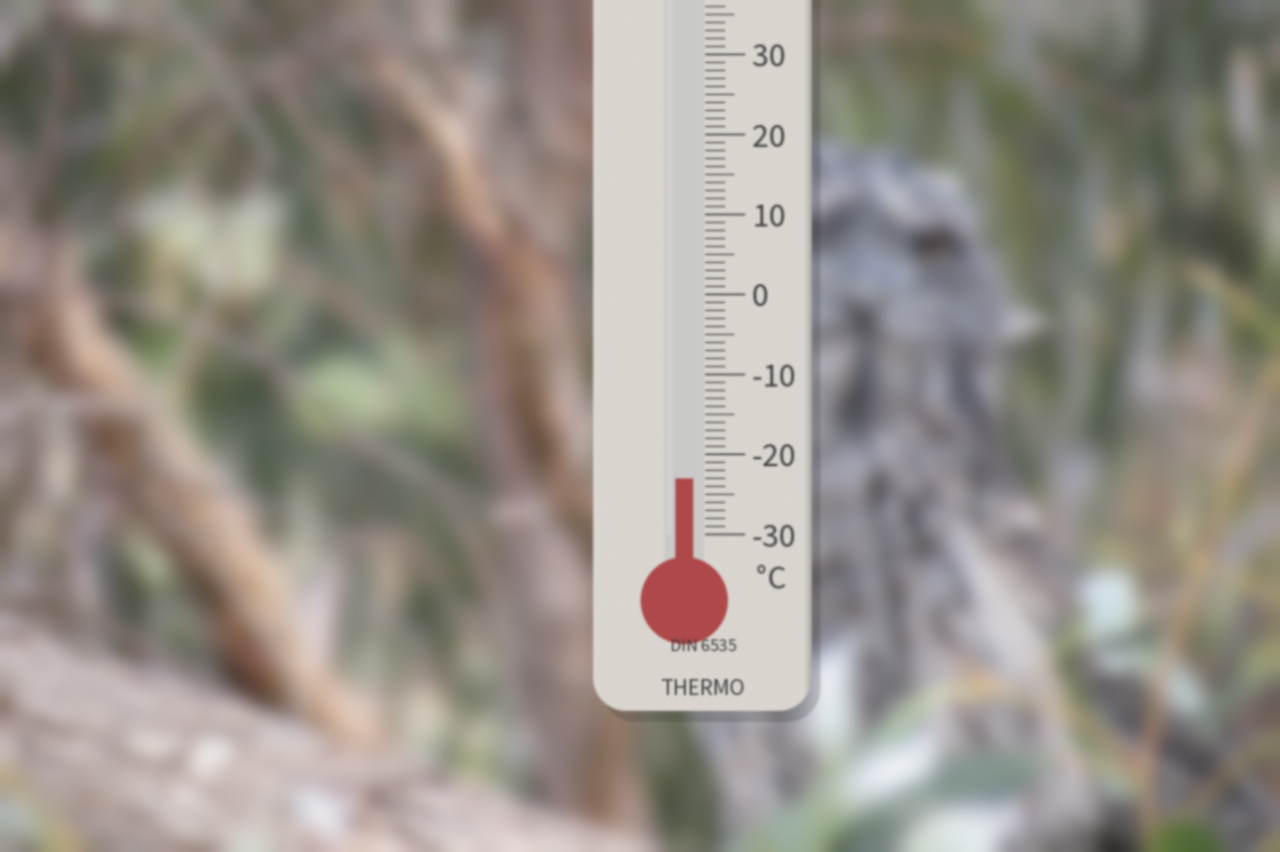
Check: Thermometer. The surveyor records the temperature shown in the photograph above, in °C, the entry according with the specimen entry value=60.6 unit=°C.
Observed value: value=-23 unit=°C
